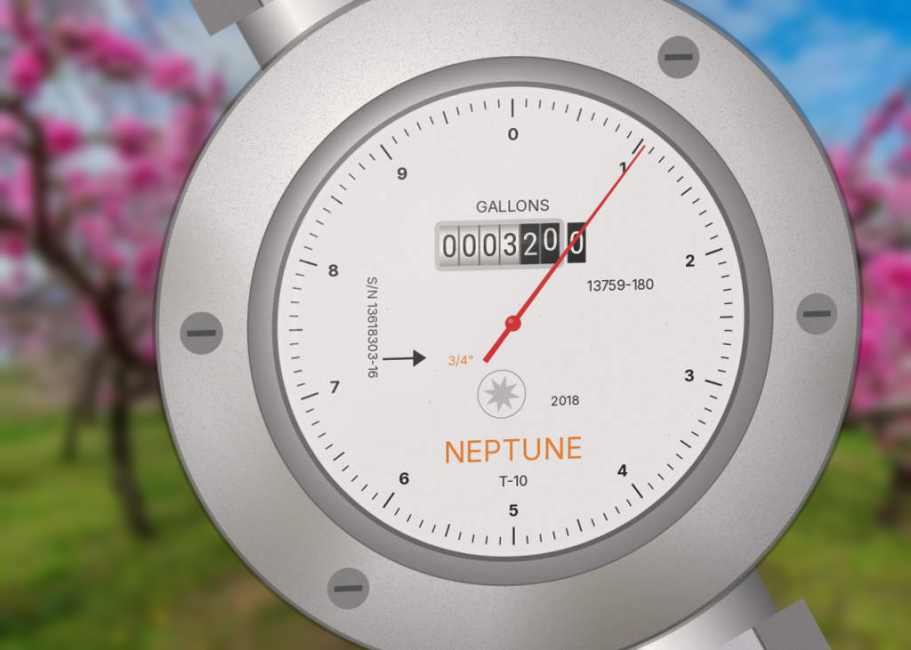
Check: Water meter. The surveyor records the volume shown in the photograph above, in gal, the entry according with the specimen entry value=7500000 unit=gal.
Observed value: value=3201.0 unit=gal
